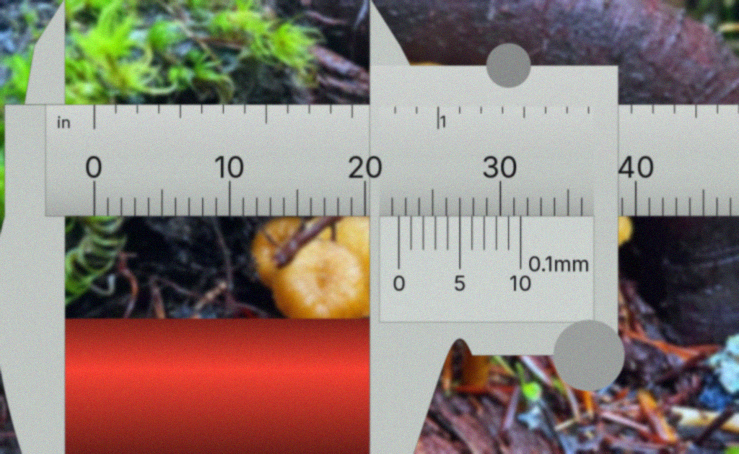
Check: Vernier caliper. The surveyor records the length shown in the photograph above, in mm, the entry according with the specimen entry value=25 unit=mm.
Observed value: value=22.5 unit=mm
